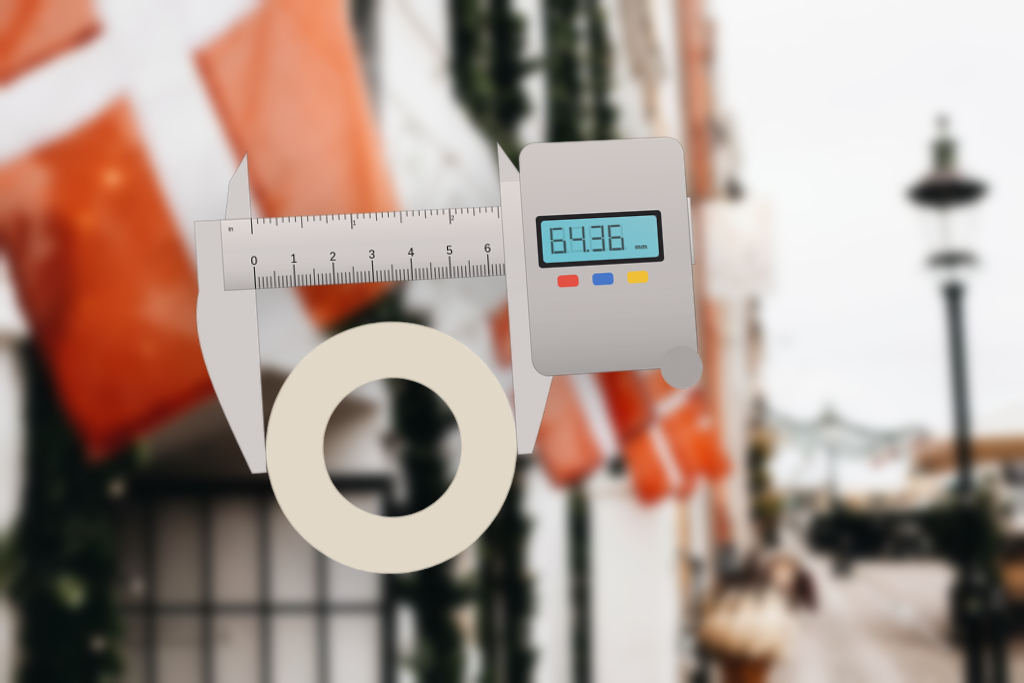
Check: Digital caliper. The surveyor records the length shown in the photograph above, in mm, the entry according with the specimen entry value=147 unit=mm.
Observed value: value=64.36 unit=mm
